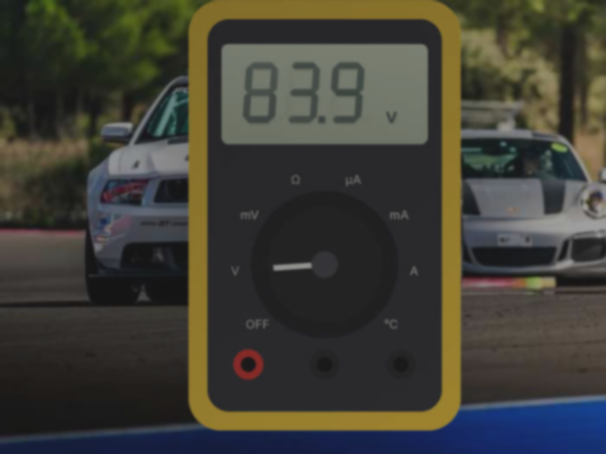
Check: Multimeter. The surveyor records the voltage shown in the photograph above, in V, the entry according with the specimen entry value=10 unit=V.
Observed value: value=83.9 unit=V
